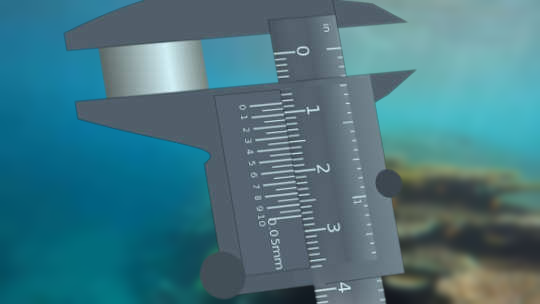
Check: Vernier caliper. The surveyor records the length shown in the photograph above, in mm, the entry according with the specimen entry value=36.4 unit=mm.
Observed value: value=8.4 unit=mm
